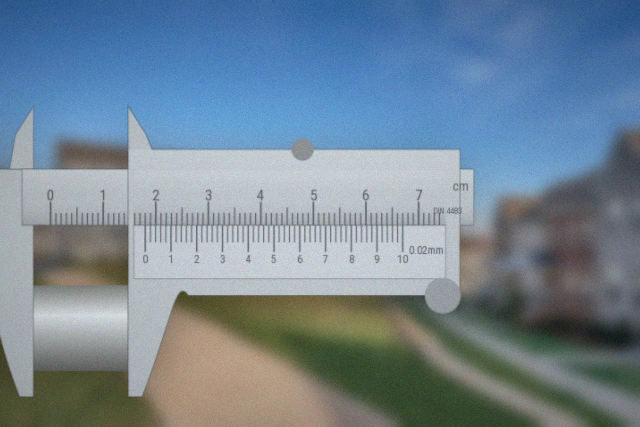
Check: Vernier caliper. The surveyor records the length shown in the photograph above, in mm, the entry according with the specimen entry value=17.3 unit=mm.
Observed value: value=18.0 unit=mm
